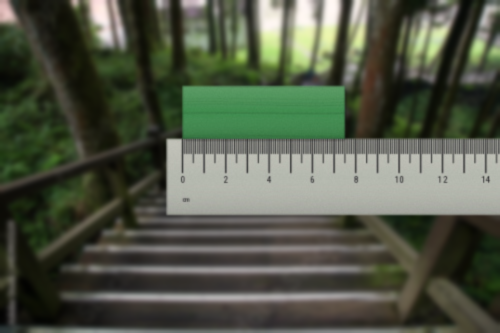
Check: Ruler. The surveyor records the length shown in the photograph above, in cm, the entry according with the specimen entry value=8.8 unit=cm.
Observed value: value=7.5 unit=cm
